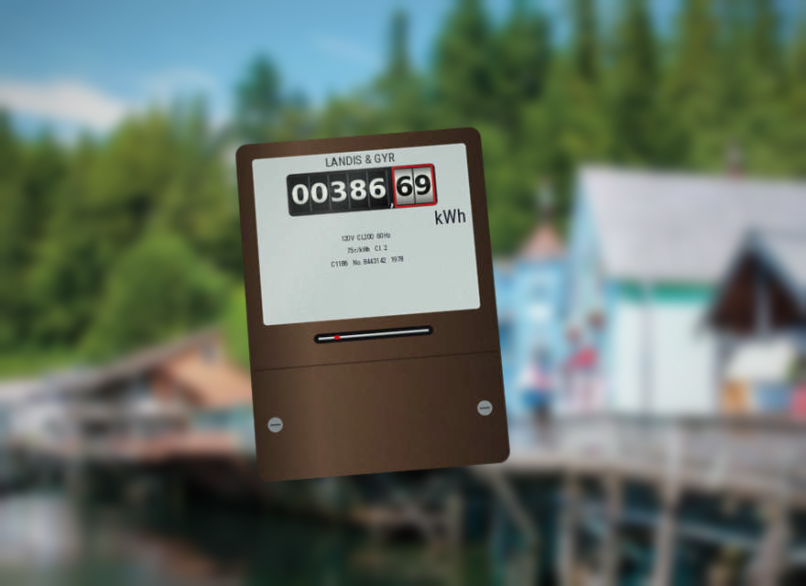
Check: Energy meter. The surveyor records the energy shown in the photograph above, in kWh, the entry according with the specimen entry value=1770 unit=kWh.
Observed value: value=386.69 unit=kWh
